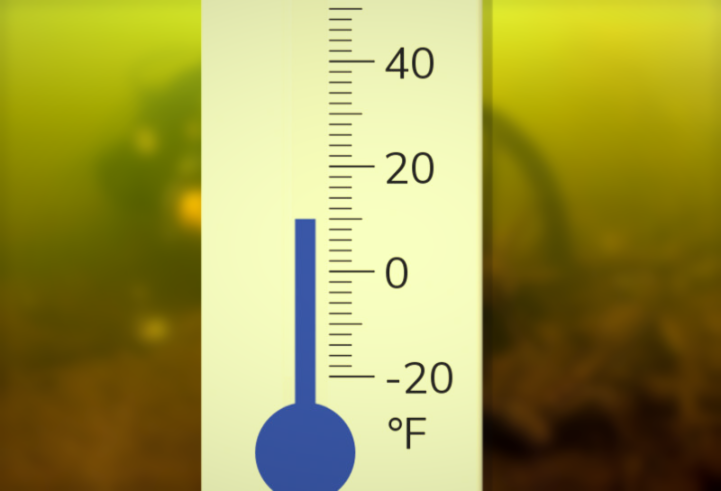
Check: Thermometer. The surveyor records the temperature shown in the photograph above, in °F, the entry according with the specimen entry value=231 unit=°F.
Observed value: value=10 unit=°F
